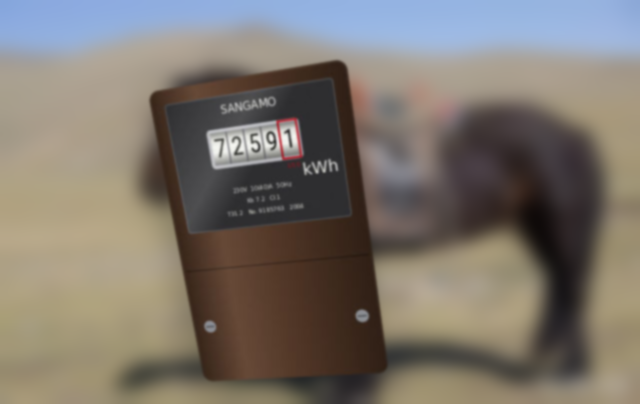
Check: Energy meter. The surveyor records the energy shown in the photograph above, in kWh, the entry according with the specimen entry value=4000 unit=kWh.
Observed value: value=7259.1 unit=kWh
